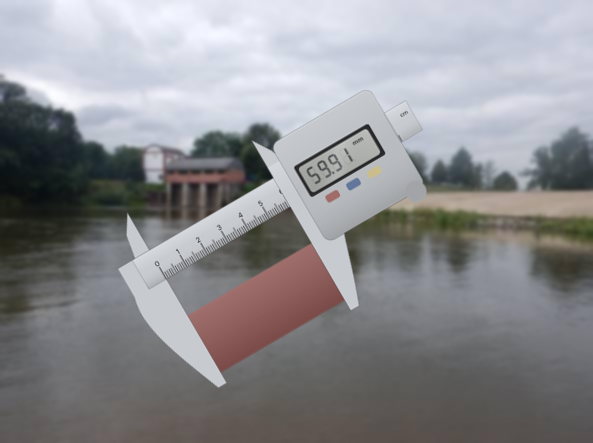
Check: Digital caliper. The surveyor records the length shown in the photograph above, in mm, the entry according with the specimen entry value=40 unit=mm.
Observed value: value=59.91 unit=mm
